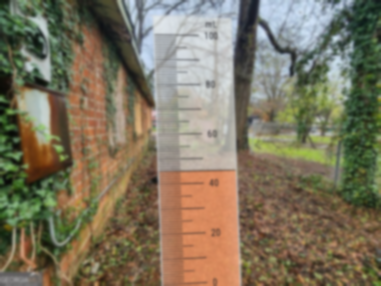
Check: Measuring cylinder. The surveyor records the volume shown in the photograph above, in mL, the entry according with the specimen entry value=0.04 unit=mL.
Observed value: value=45 unit=mL
